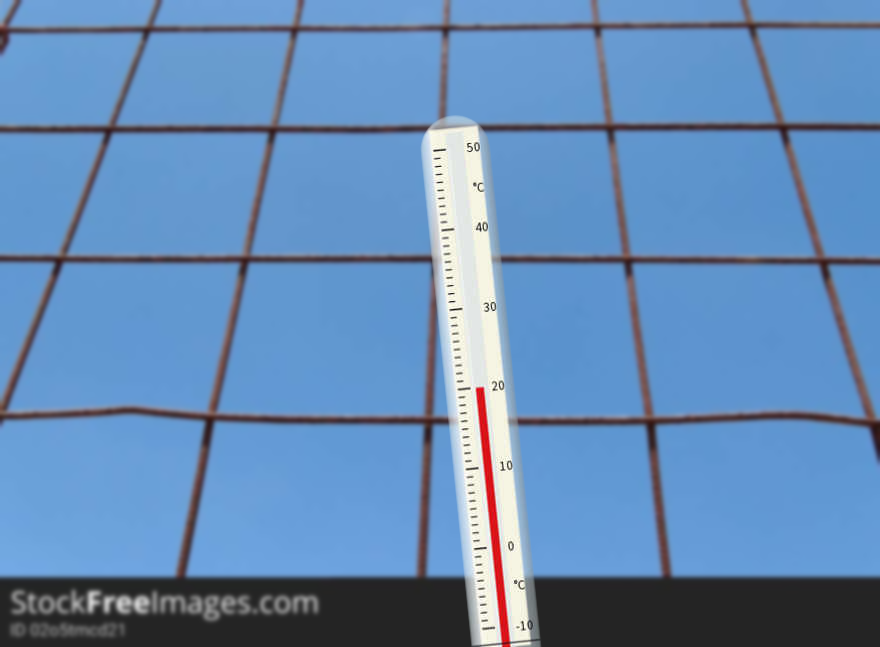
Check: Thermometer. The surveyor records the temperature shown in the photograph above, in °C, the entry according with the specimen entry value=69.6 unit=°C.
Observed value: value=20 unit=°C
